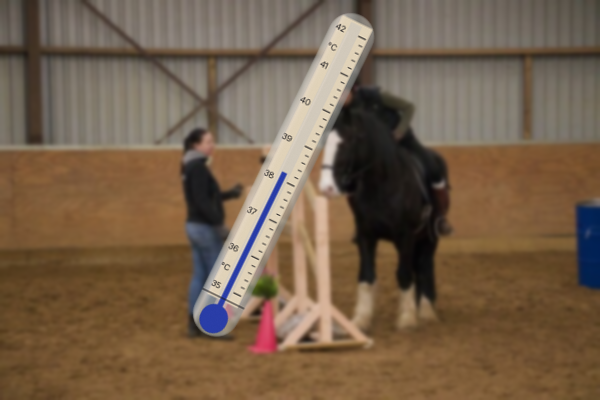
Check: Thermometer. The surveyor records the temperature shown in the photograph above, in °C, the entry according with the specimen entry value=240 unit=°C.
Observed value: value=38.2 unit=°C
